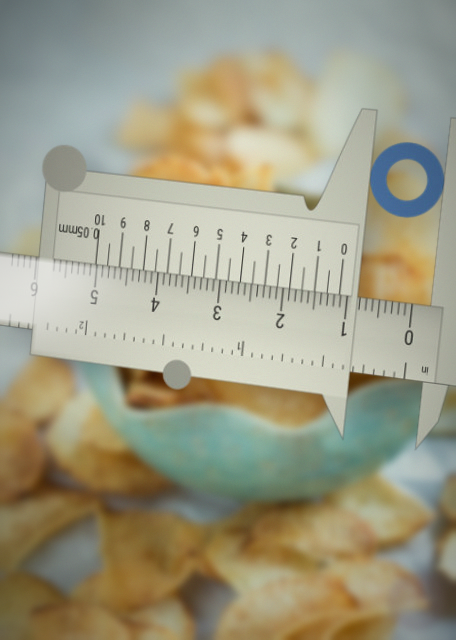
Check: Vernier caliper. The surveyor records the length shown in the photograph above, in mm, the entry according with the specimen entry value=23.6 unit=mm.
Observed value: value=11.2 unit=mm
